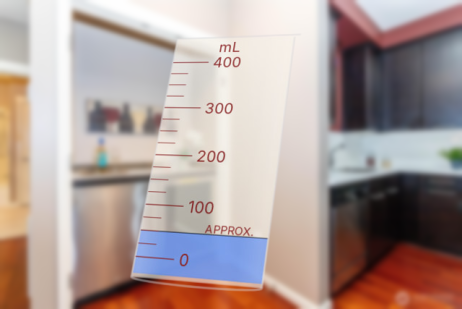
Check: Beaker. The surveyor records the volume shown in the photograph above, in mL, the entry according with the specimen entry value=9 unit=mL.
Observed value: value=50 unit=mL
